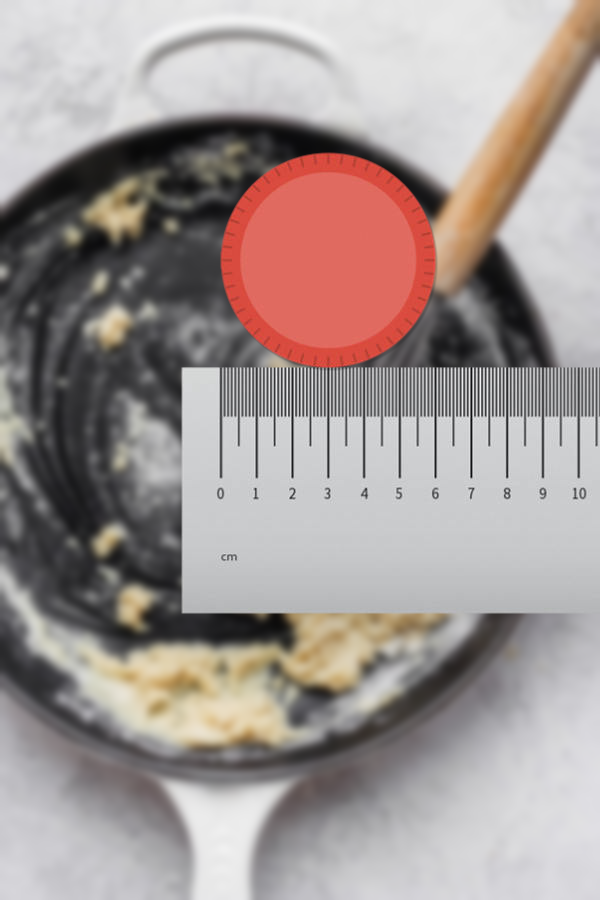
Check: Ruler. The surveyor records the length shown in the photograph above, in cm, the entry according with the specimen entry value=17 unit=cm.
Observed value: value=6 unit=cm
